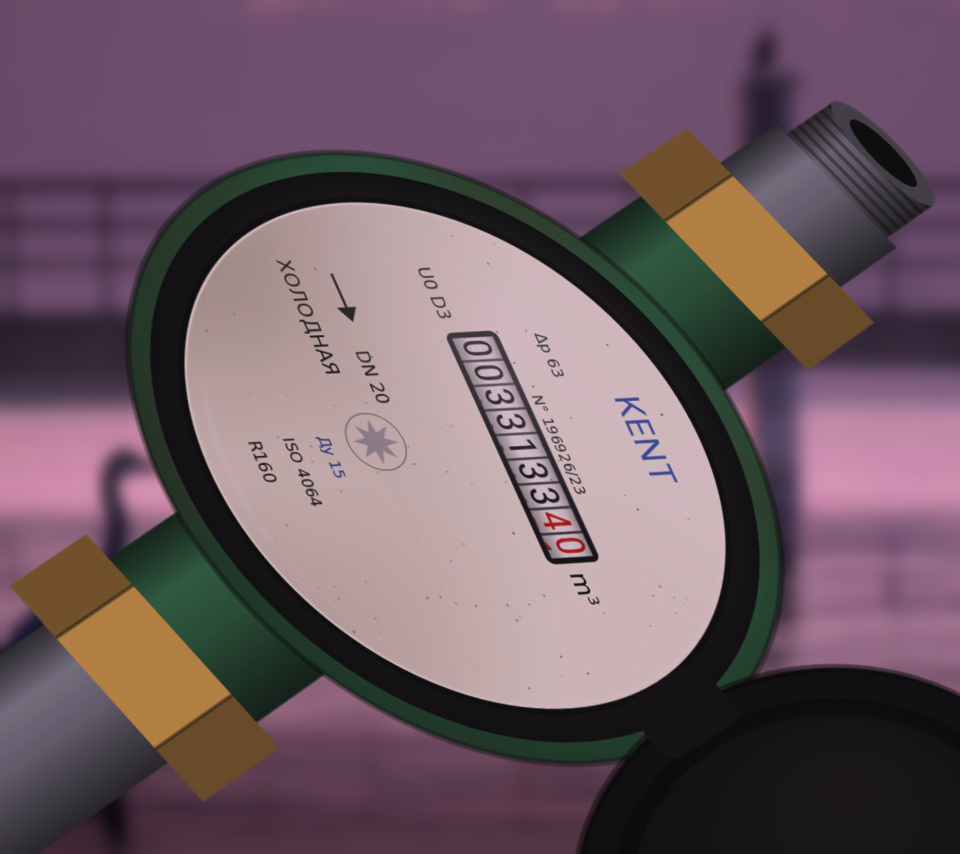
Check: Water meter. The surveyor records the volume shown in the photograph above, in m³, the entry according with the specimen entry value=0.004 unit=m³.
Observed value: value=33133.40 unit=m³
